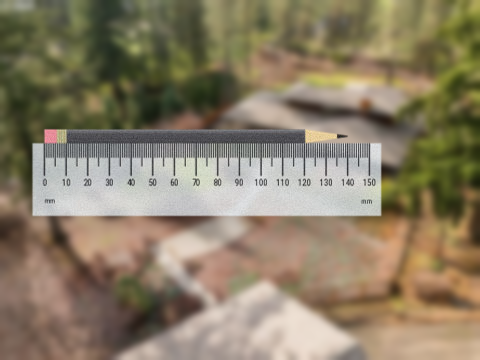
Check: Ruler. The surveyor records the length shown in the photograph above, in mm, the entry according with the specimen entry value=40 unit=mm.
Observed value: value=140 unit=mm
